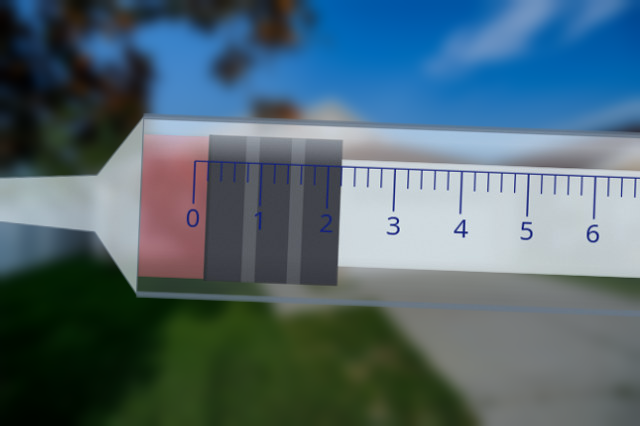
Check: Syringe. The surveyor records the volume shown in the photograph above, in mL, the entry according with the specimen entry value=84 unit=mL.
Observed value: value=0.2 unit=mL
